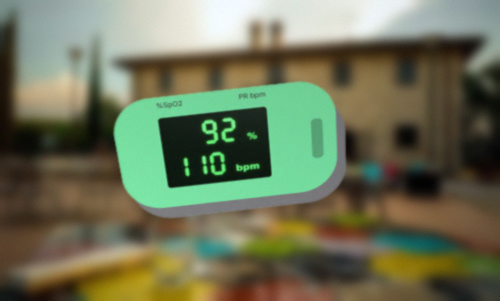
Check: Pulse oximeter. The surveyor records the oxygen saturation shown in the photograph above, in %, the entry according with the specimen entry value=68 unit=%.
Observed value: value=92 unit=%
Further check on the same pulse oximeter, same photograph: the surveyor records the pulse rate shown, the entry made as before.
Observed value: value=110 unit=bpm
